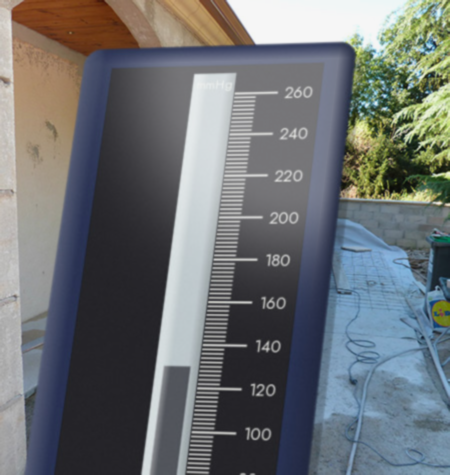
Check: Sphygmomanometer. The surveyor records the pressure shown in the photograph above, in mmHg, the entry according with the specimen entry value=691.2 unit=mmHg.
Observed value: value=130 unit=mmHg
